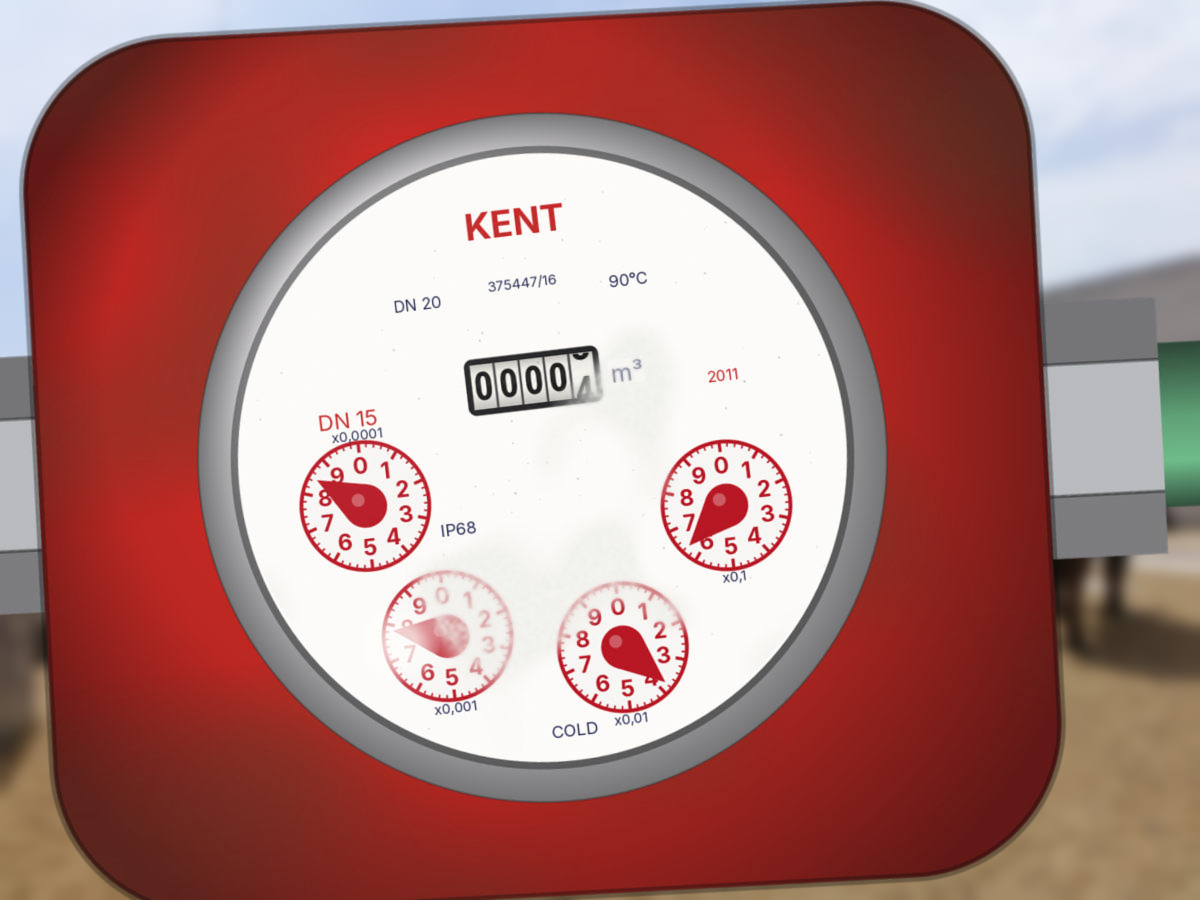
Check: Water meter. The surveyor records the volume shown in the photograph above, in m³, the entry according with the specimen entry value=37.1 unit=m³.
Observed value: value=3.6378 unit=m³
